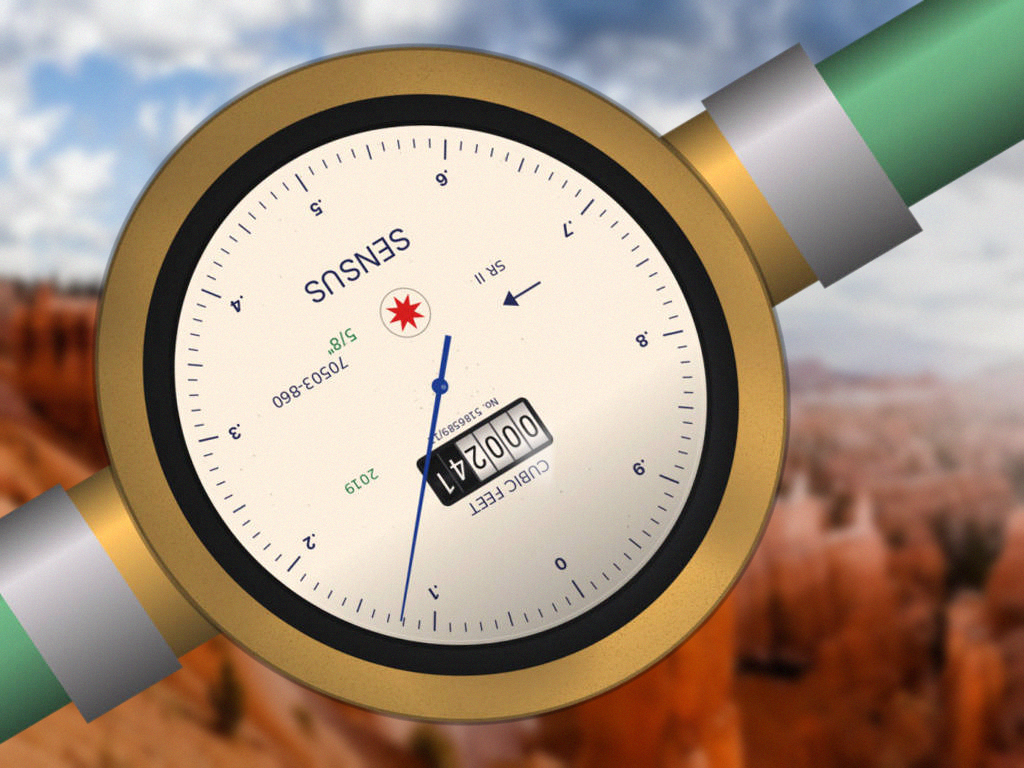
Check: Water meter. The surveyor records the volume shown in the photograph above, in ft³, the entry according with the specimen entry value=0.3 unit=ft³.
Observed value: value=241.12 unit=ft³
